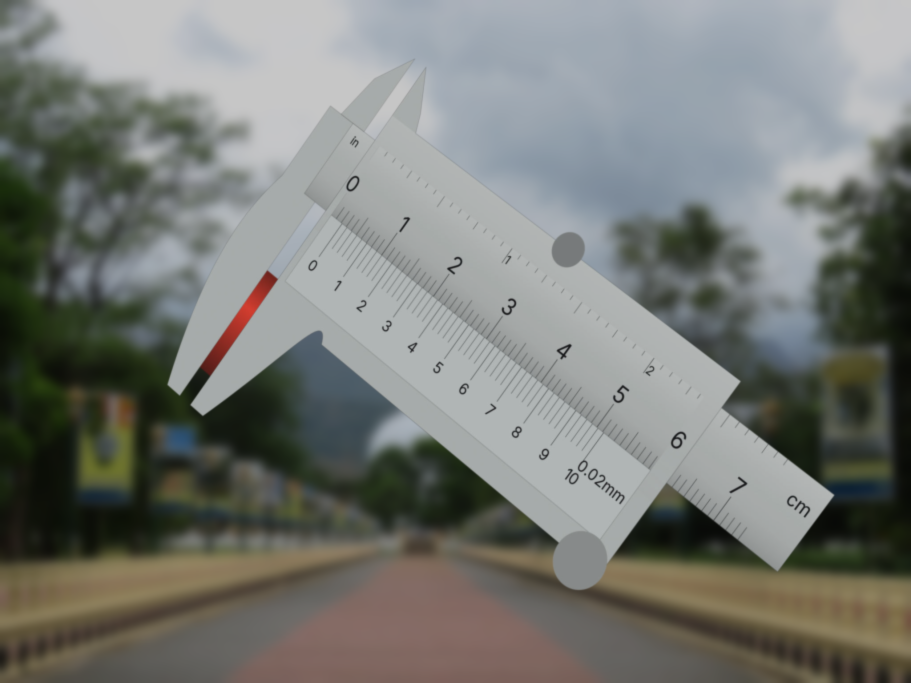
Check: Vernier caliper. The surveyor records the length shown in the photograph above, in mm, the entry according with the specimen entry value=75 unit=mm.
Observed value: value=2.2 unit=mm
